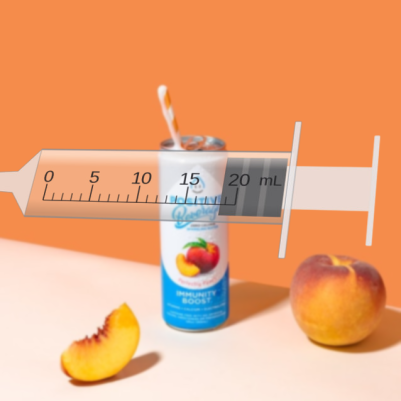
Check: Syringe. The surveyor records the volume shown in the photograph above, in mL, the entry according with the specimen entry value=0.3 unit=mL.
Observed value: value=18.5 unit=mL
